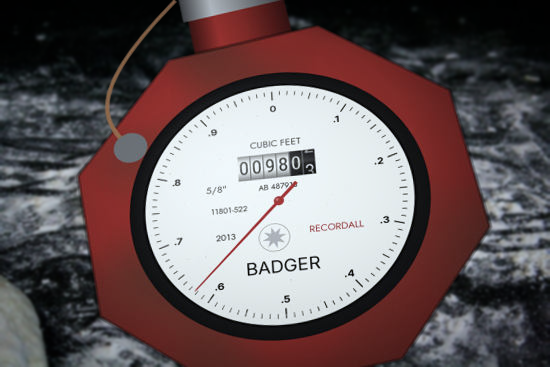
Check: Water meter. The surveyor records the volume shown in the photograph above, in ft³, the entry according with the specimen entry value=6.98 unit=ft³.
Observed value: value=9802.62 unit=ft³
